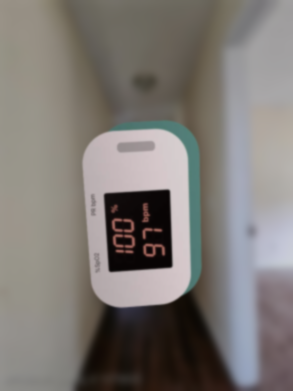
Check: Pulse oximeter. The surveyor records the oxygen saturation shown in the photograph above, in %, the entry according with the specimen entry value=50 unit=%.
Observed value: value=100 unit=%
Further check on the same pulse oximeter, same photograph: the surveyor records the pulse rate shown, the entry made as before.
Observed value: value=97 unit=bpm
